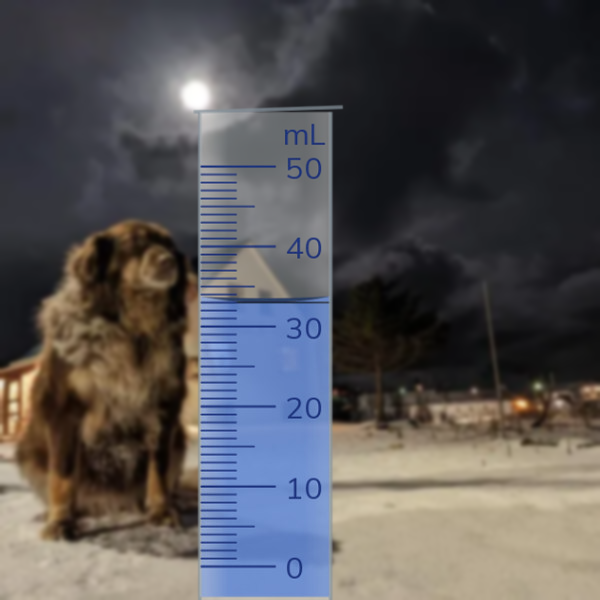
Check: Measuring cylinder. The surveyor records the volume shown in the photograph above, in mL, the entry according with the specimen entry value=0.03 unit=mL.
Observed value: value=33 unit=mL
